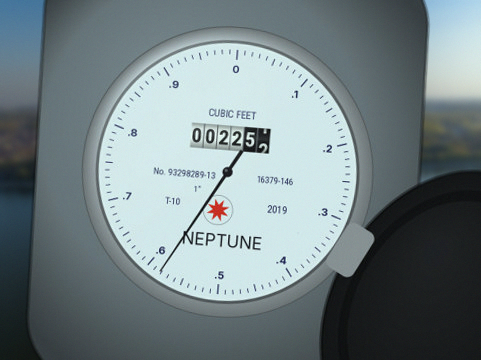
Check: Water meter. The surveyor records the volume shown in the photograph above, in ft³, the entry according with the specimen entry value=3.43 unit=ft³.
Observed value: value=2251.58 unit=ft³
